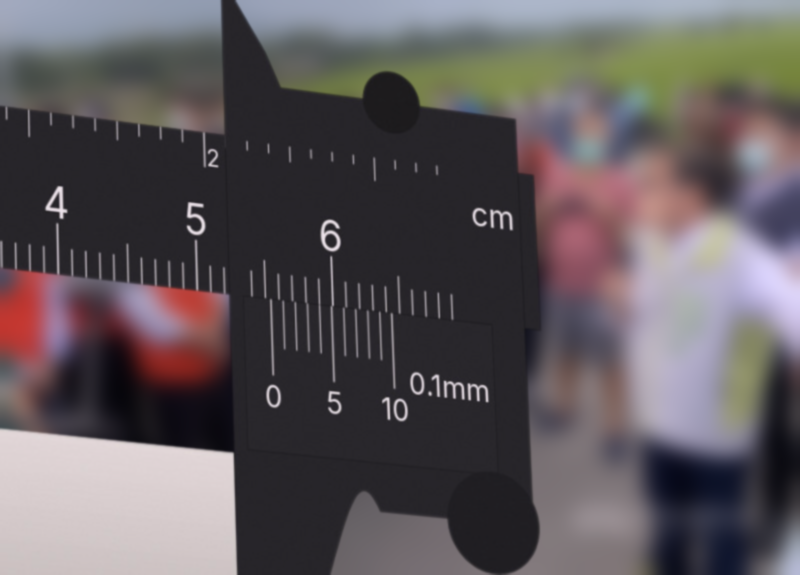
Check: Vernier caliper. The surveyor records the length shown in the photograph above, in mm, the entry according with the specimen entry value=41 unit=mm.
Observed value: value=55.4 unit=mm
